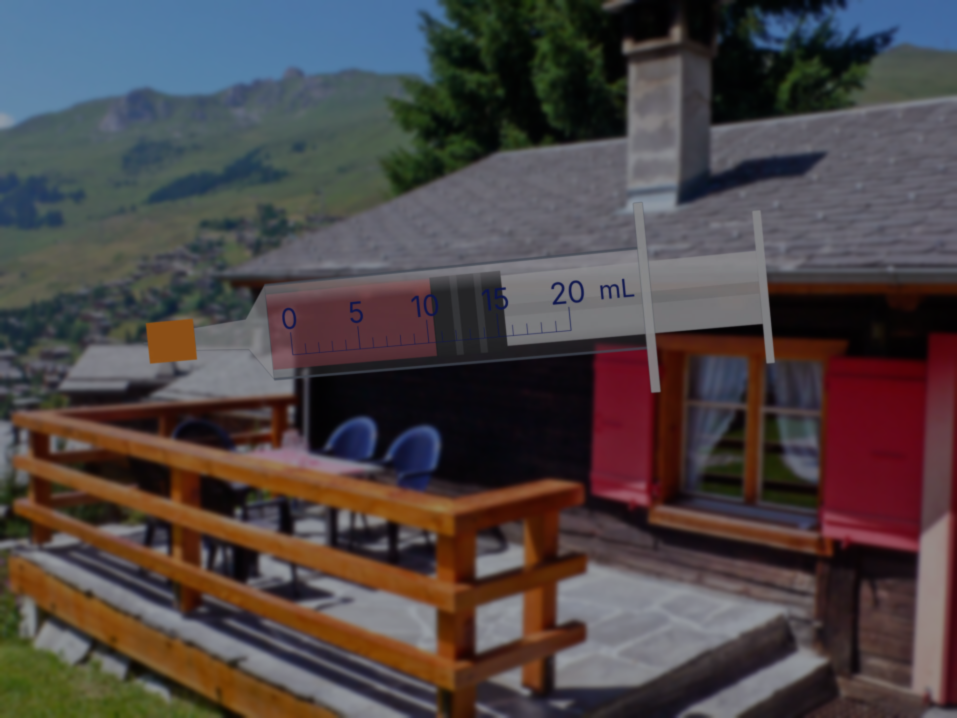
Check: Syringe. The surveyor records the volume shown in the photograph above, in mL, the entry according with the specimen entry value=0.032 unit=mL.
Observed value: value=10.5 unit=mL
